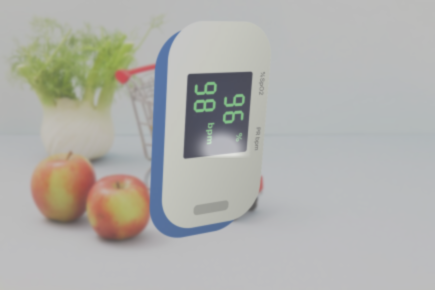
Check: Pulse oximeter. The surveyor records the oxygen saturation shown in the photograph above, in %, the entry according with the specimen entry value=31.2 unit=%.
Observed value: value=96 unit=%
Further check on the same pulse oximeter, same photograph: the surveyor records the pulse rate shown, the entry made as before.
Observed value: value=98 unit=bpm
